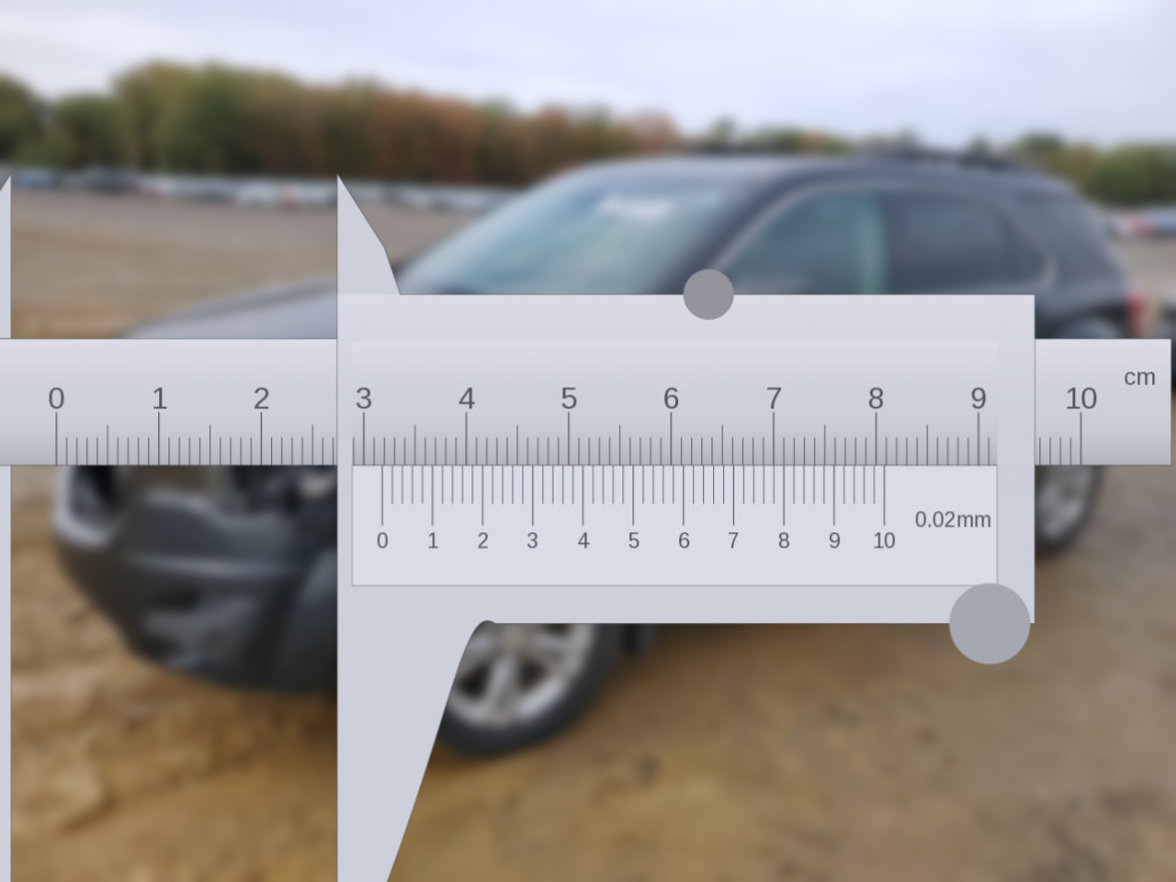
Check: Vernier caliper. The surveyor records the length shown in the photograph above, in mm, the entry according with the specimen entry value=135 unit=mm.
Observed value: value=31.8 unit=mm
